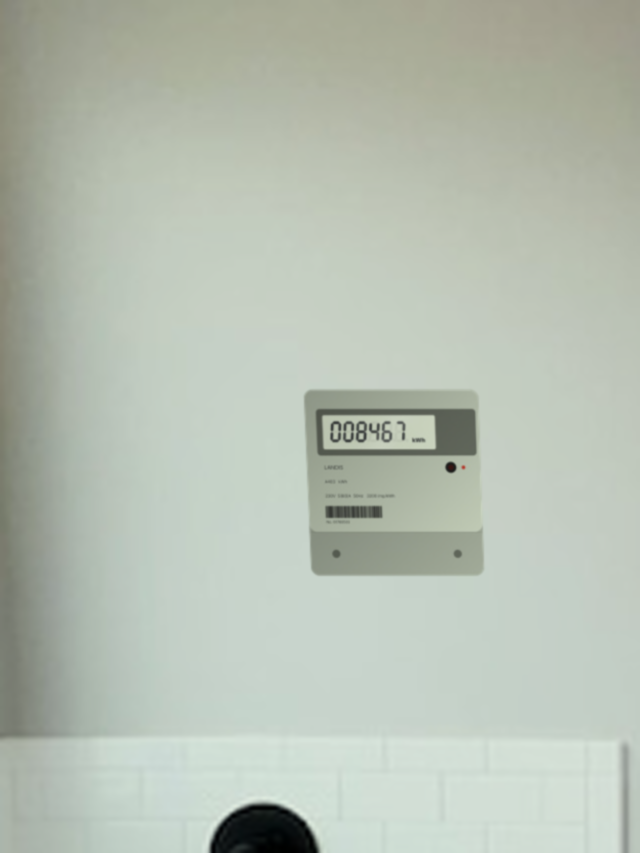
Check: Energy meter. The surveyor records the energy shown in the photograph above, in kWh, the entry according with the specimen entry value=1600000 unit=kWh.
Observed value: value=8467 unit=kWh
